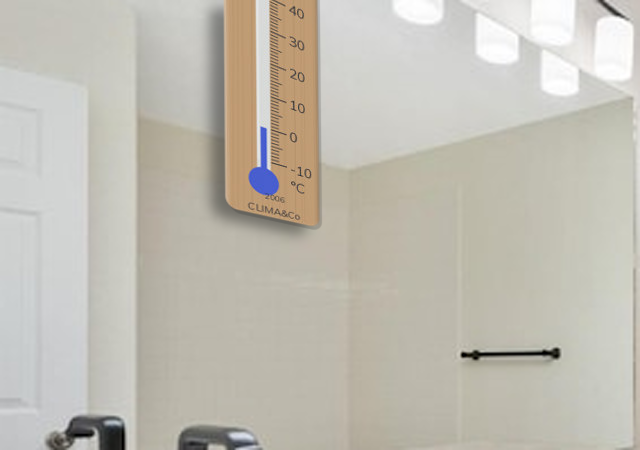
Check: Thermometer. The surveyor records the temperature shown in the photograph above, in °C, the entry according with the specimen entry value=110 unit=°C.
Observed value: value=0 unit=°C
